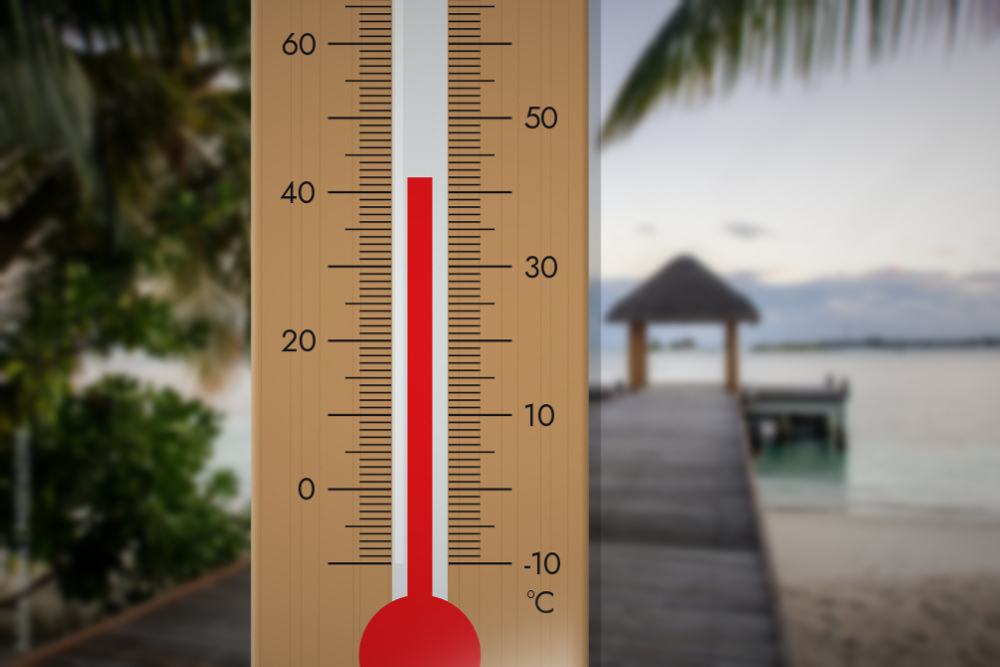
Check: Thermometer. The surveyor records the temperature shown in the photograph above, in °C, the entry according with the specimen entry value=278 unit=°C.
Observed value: value=42 unit=°C
